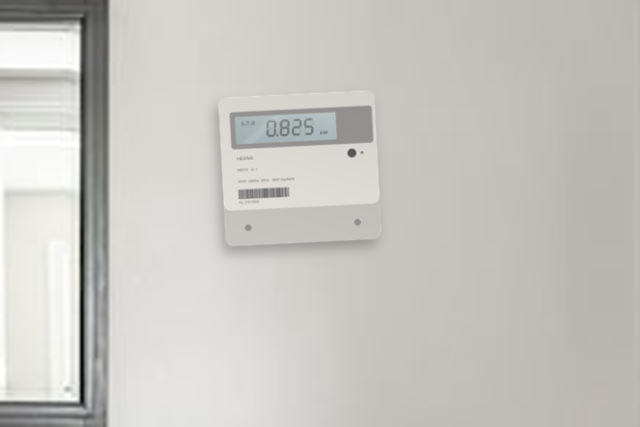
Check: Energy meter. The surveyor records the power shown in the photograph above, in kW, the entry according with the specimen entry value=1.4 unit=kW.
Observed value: value=0.825 unit=kW
